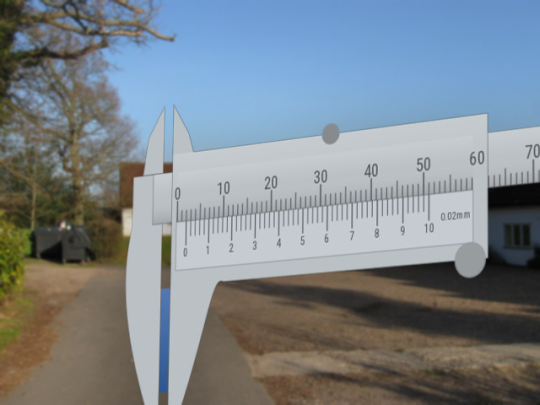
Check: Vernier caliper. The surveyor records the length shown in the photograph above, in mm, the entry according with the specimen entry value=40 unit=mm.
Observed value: value=2.0 unit=mm
